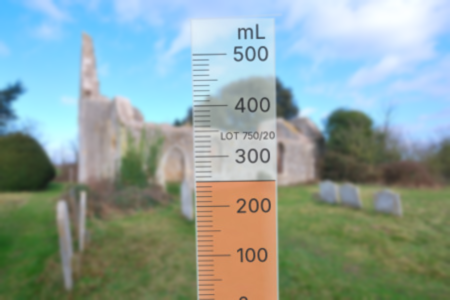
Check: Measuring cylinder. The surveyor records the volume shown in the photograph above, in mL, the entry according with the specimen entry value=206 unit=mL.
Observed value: value=250 unit=mL
